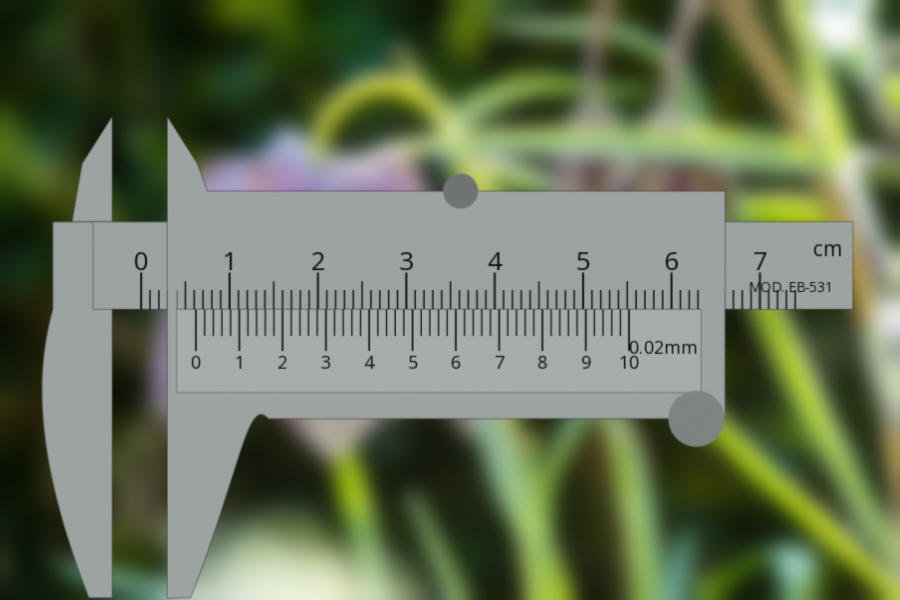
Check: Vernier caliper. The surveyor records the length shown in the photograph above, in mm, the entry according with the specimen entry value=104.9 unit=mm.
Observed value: value=6.2 unit=mm
